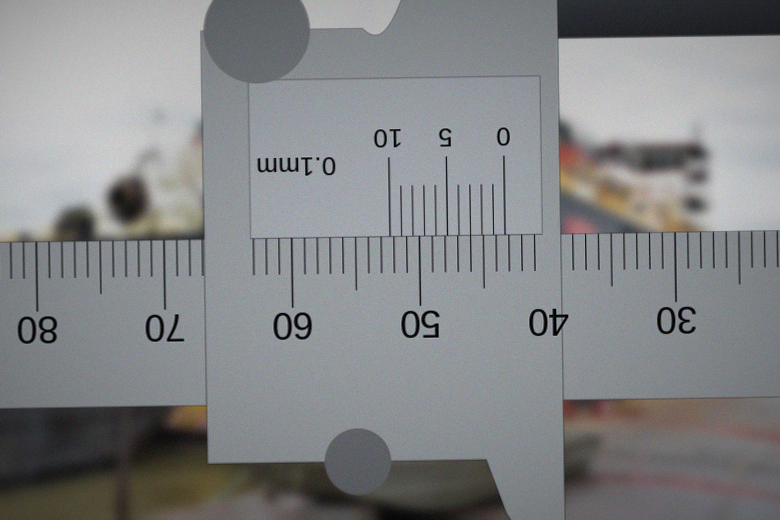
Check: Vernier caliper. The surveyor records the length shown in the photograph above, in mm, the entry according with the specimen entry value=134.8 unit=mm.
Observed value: value=43.3 unit=mm
